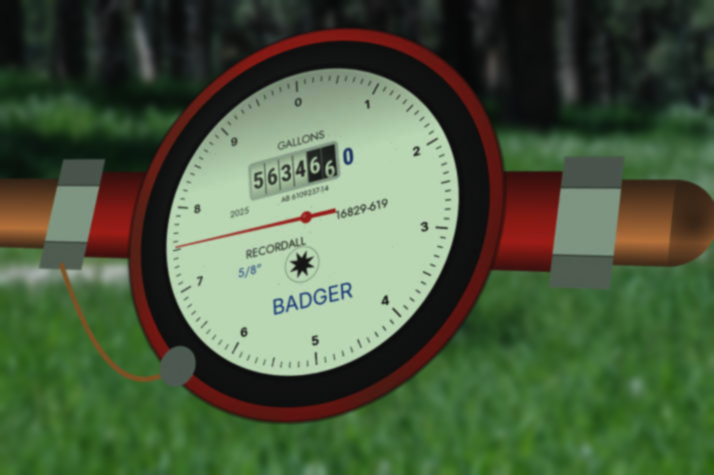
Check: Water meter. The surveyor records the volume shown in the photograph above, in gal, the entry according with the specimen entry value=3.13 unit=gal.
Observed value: value=5634657.5 unit=gal
